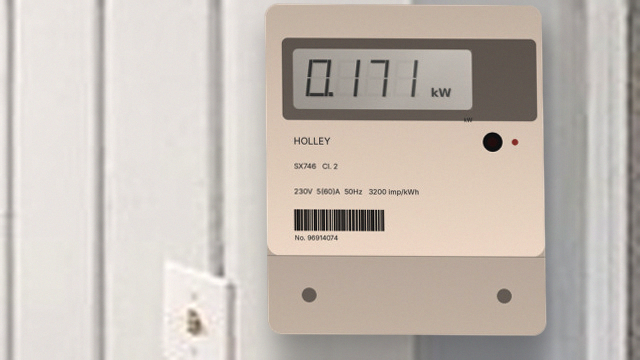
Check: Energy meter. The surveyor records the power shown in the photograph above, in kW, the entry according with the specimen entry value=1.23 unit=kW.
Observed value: value=0.171 unit=kW
